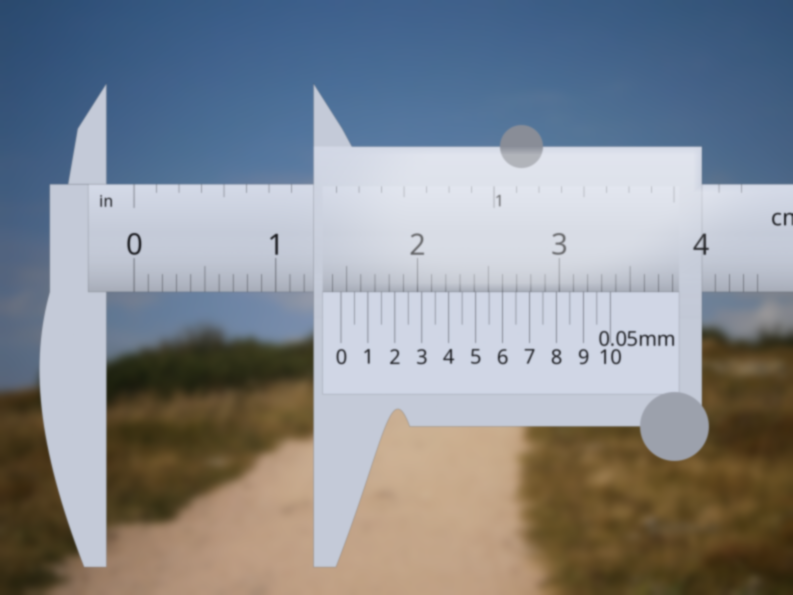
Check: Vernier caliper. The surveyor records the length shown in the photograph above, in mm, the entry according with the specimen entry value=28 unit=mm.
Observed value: value=14.6 unit=mm
